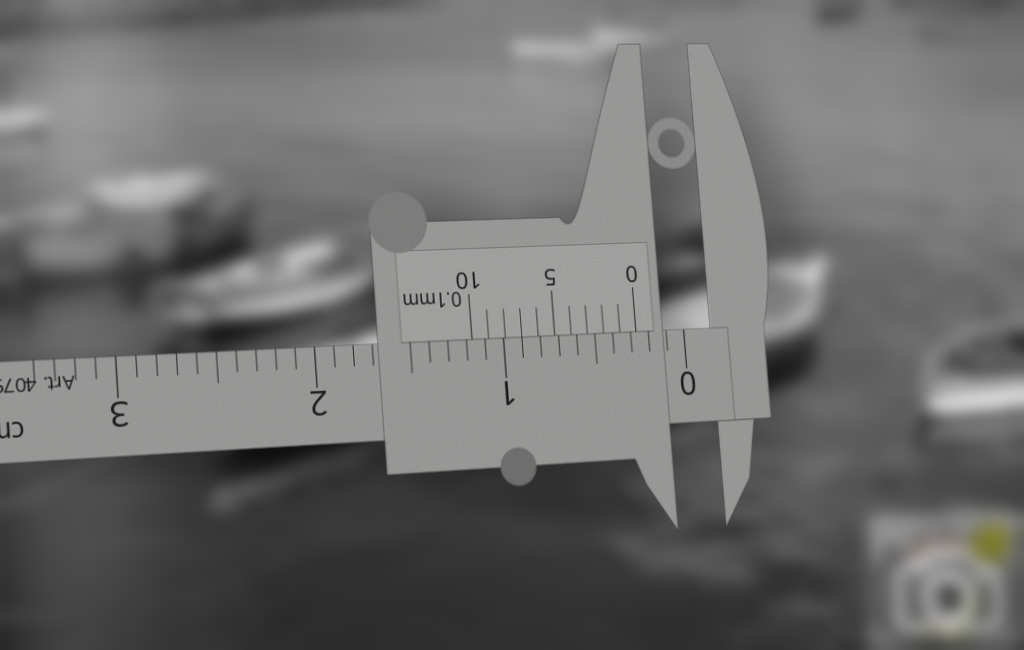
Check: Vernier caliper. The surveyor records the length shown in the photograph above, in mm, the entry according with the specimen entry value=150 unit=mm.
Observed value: value=2.7 unit=mm
